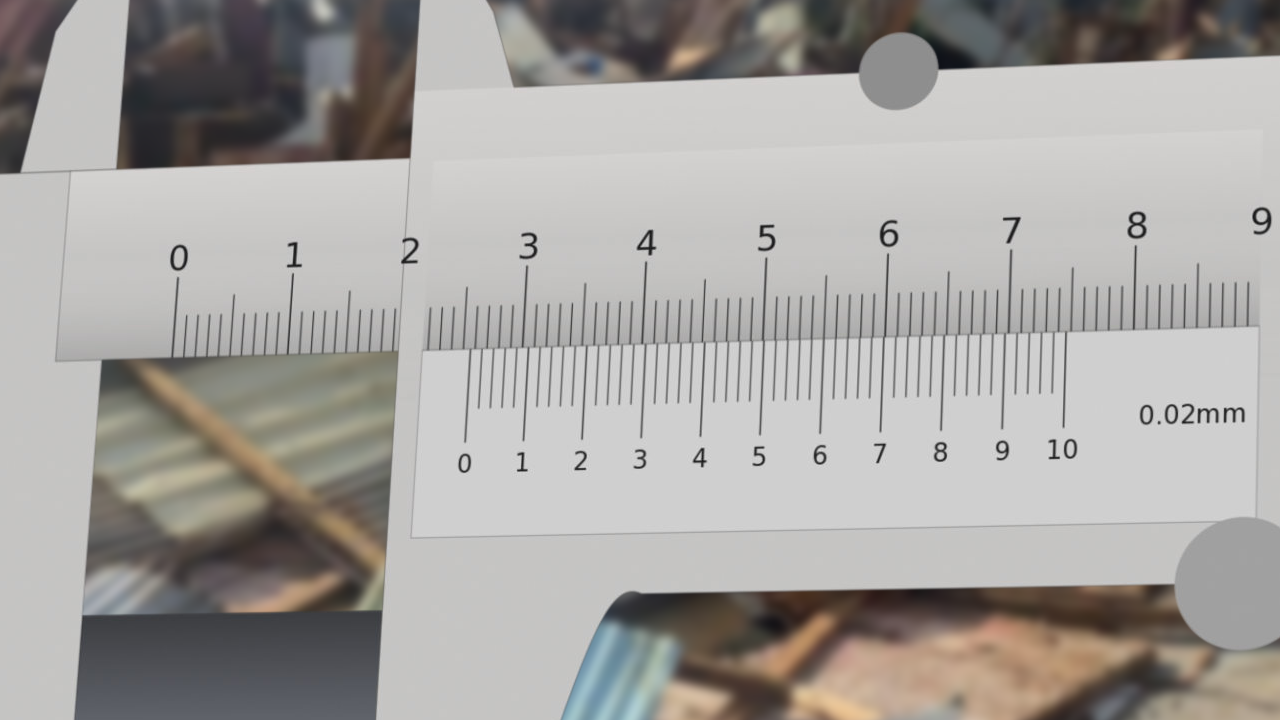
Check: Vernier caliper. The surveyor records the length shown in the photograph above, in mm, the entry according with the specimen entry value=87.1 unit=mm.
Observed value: value=25.6 unit=mm
